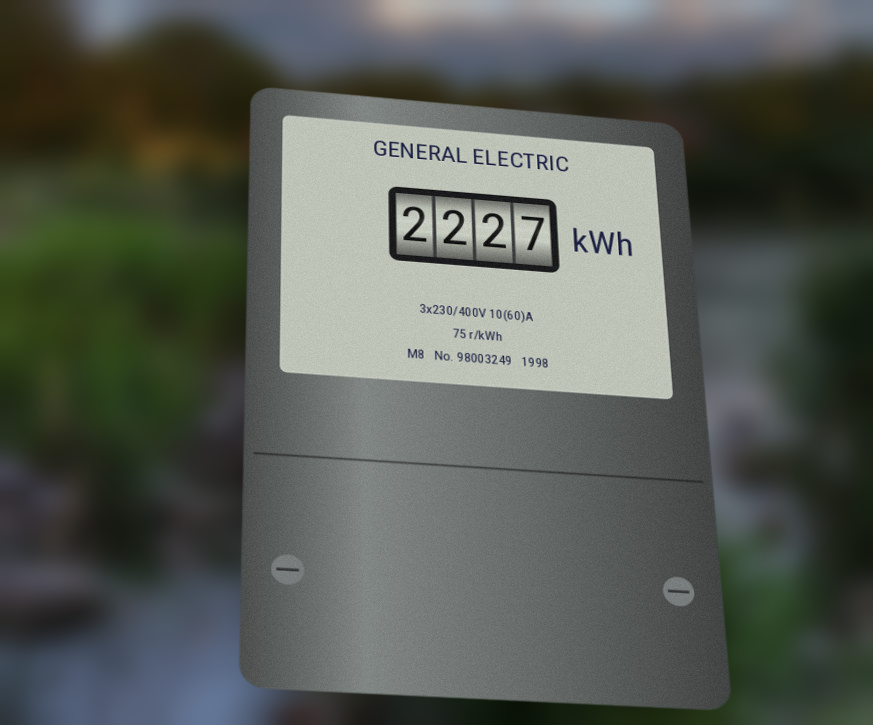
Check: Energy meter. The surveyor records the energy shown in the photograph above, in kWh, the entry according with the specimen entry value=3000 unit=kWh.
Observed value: value=2227 unit=kWh
